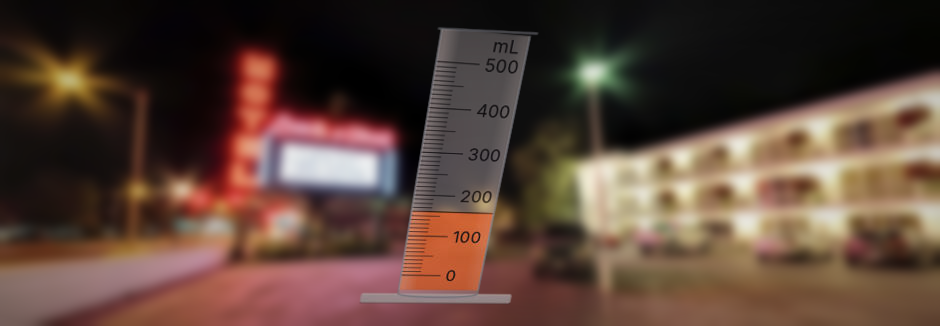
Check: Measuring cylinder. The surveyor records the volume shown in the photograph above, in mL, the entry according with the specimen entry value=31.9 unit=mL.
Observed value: value=160 unit=mL
